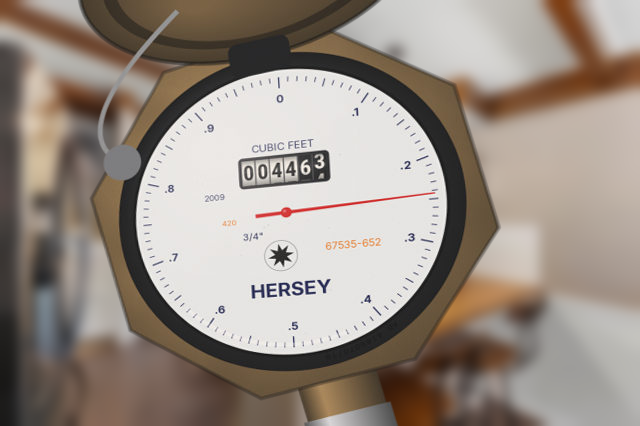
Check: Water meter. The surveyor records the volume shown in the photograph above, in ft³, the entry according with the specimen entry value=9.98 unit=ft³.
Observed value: value=4463.24 unit=ft³
